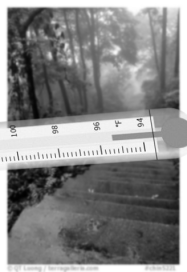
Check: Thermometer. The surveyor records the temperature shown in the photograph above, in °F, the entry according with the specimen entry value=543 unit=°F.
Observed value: value=95.4 unit=°F
